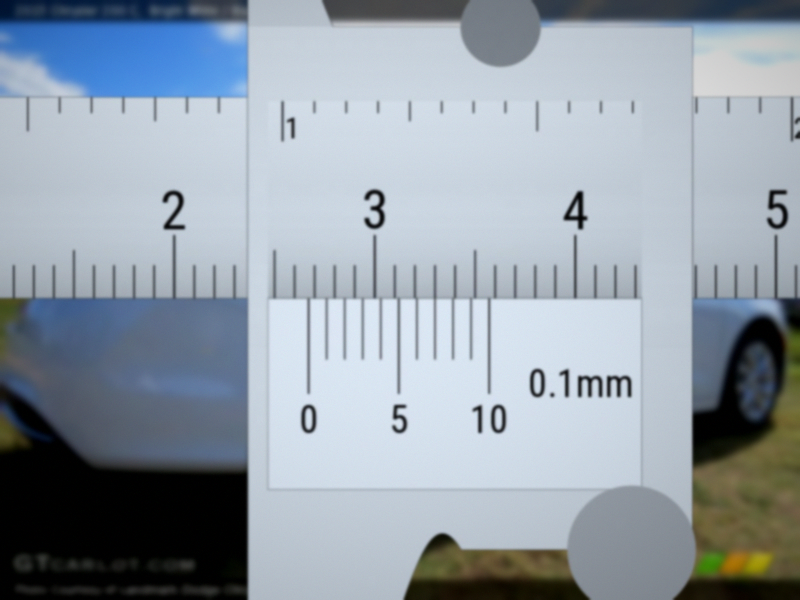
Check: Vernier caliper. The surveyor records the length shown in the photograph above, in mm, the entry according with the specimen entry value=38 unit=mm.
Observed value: value=26.7 unit=mm
